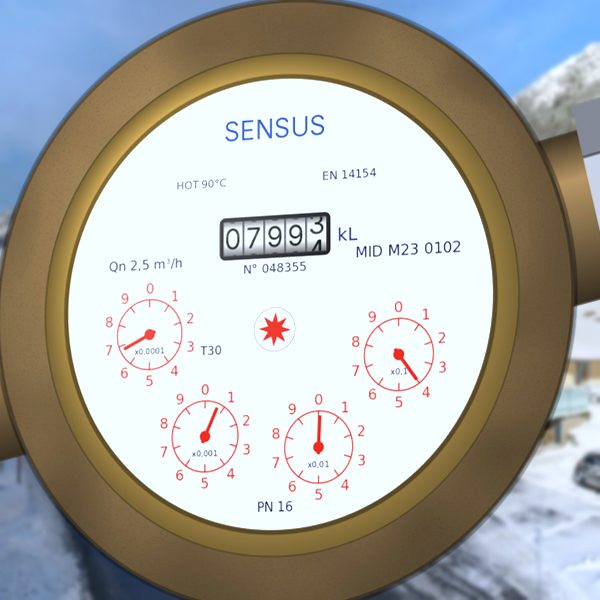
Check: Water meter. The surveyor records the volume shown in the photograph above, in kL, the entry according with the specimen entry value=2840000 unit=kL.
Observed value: value=7993.4006 unit=kL
